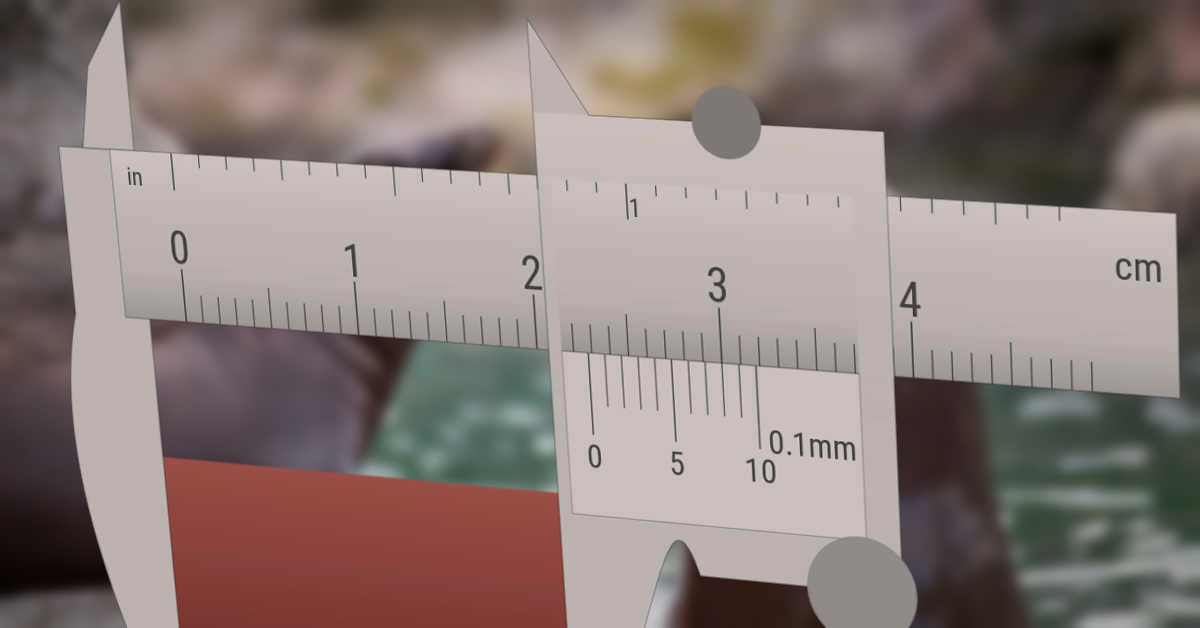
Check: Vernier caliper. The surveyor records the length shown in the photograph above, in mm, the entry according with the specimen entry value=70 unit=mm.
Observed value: value=22.8 unit=mm
